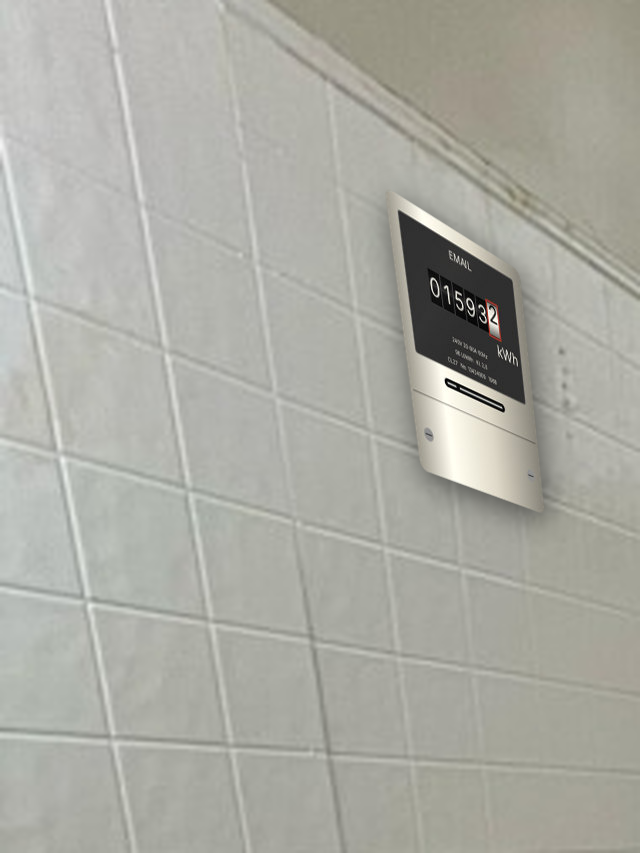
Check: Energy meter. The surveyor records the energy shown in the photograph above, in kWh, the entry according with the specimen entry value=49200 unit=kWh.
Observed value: value=1593.2 unit=kWh
